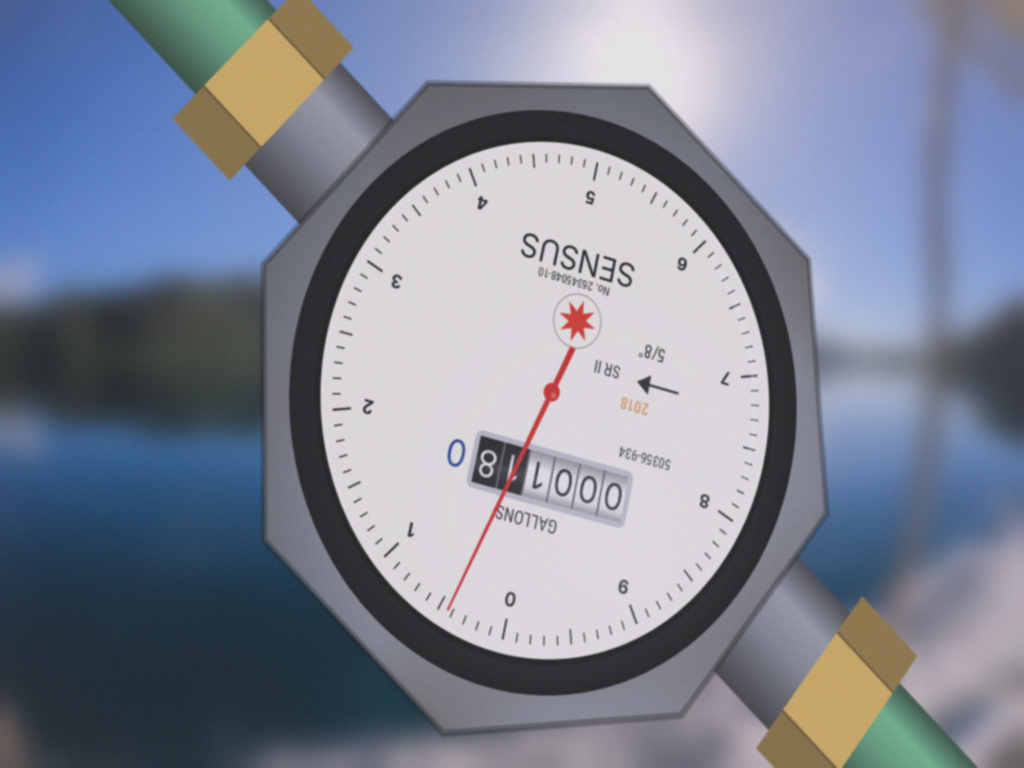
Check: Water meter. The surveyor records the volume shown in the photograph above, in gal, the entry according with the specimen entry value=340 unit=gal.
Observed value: value=1180.4 unit=gal
